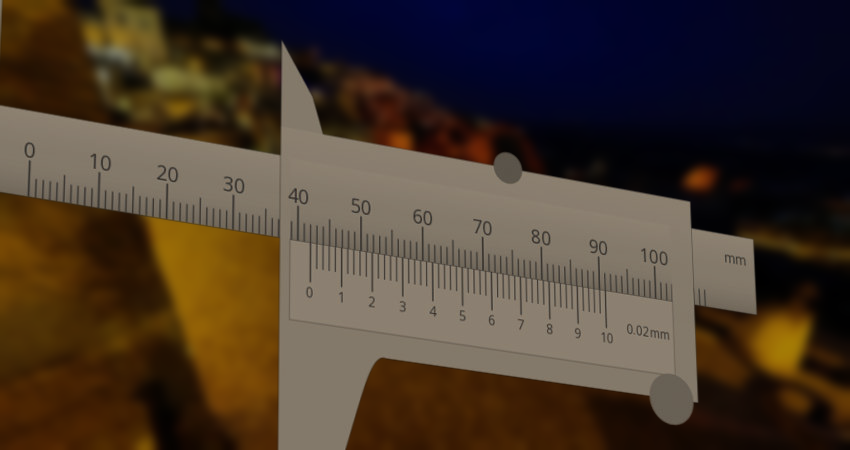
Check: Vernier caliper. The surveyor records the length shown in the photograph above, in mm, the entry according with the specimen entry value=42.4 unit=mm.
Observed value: value=42.0 unit=mm
